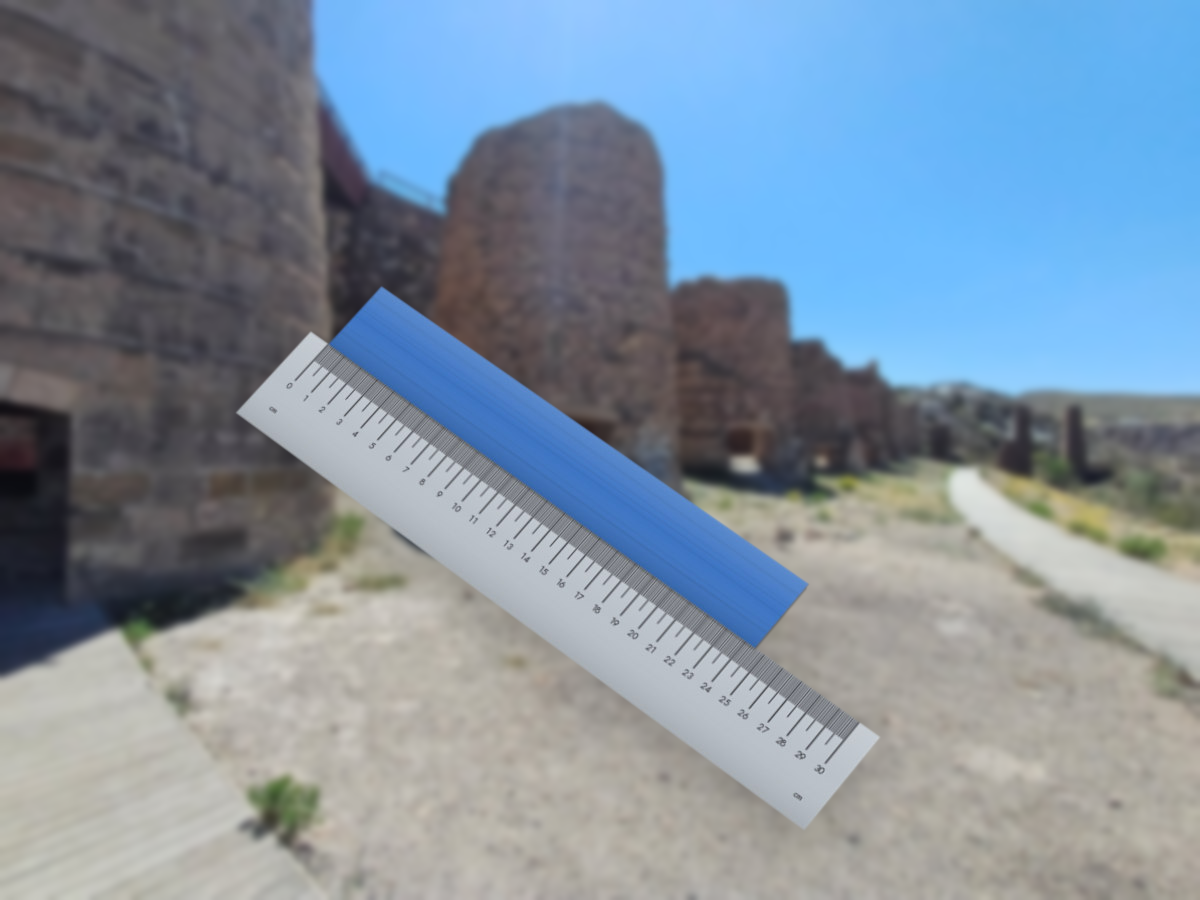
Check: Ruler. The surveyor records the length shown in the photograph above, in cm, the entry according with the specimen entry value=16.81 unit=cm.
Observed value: value=24.5 unit=cm
